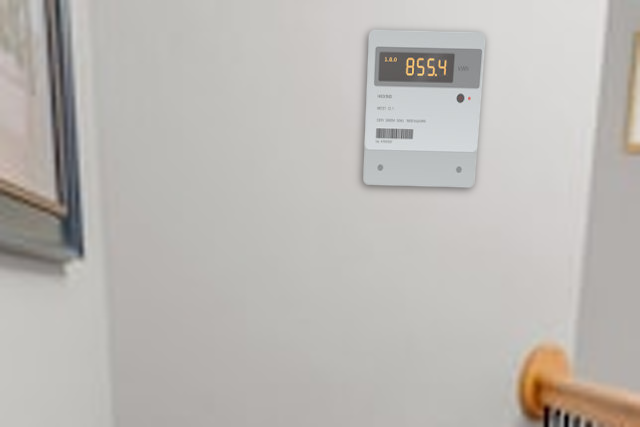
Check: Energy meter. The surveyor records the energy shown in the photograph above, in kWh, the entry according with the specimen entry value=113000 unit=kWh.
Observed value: value=855.4 unit=kWh
